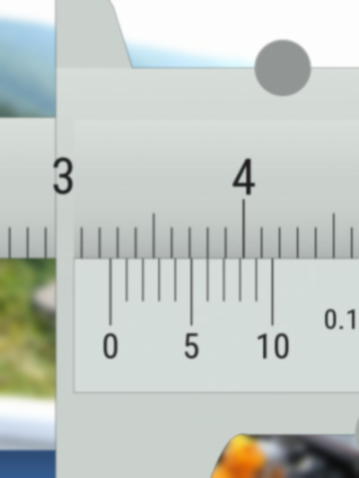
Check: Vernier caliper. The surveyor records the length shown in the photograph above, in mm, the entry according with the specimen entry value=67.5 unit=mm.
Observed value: value=32.6 unit=mm
